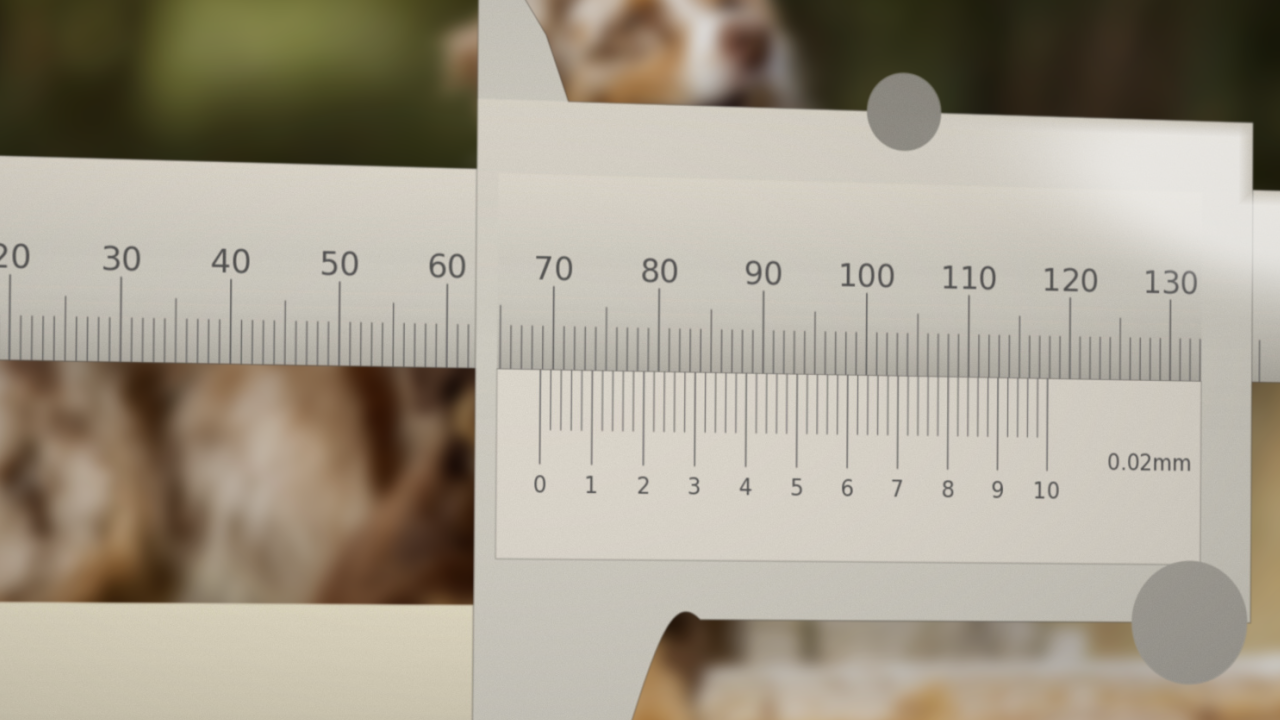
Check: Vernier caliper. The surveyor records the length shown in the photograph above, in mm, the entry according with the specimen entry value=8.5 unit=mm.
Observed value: value=68.8 unit=mm
